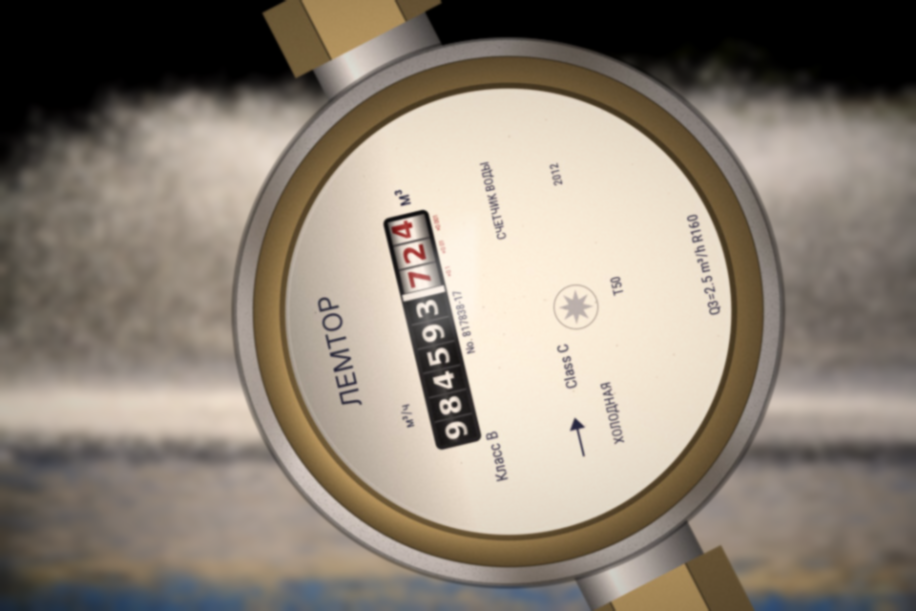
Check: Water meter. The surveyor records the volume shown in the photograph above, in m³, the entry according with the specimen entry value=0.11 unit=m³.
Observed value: value=984593.724 unit=m³
